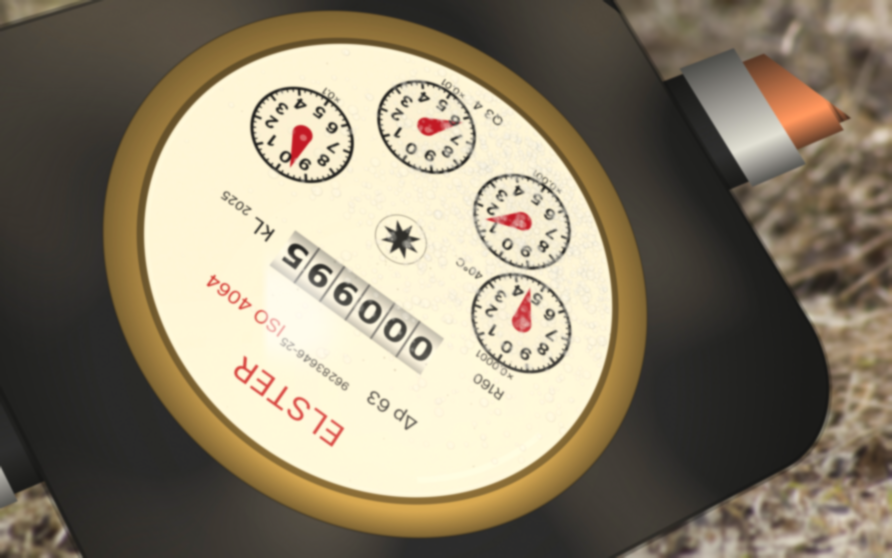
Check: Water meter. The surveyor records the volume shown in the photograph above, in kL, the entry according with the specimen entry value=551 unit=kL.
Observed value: value=994.9614 unit=kL
